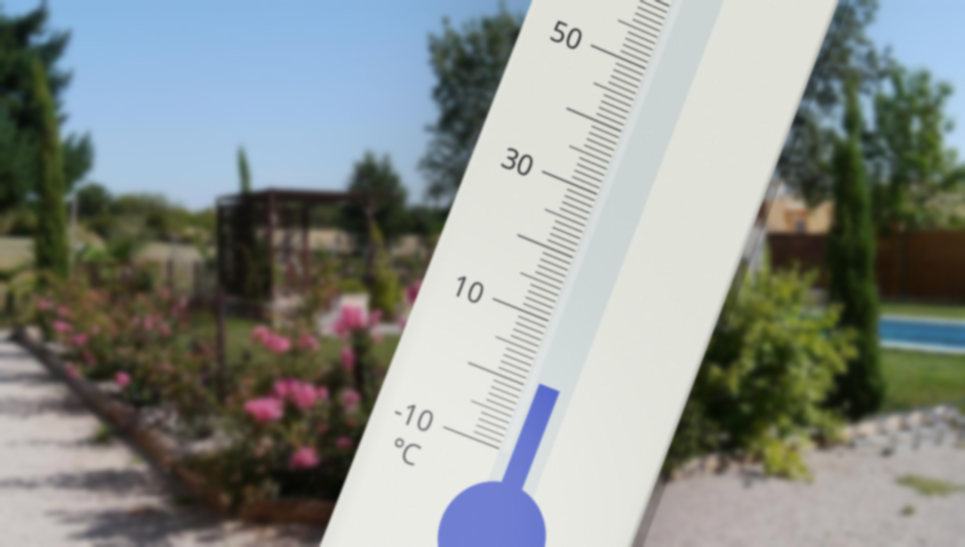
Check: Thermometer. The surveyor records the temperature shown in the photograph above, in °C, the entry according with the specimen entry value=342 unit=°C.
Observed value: value=1 unit=°C
